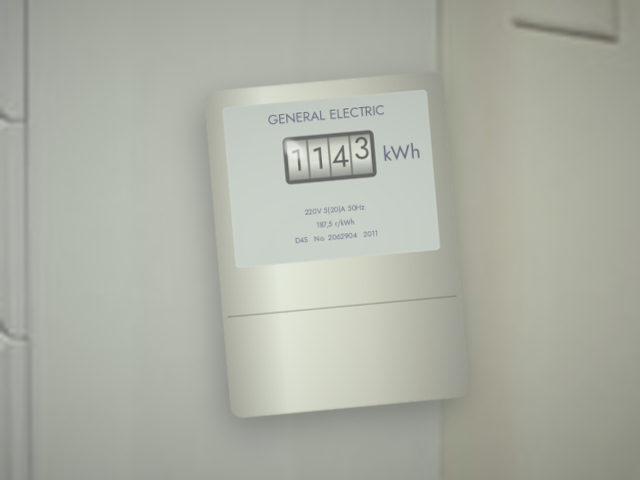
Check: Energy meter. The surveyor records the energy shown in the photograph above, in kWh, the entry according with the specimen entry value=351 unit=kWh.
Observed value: value=1143 unit=kWh
